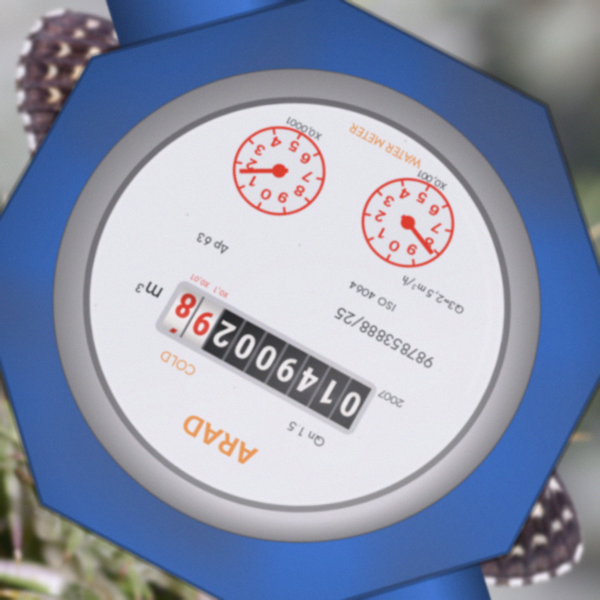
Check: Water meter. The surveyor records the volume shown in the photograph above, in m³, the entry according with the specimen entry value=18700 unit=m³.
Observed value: value=149002.9781 unit=m³
